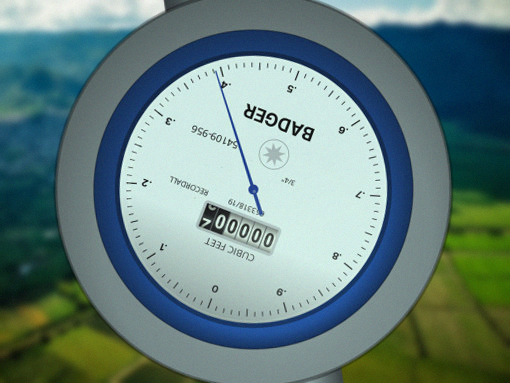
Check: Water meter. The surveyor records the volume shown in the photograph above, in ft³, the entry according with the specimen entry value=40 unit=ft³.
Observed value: value=2.39 unit=ft³
